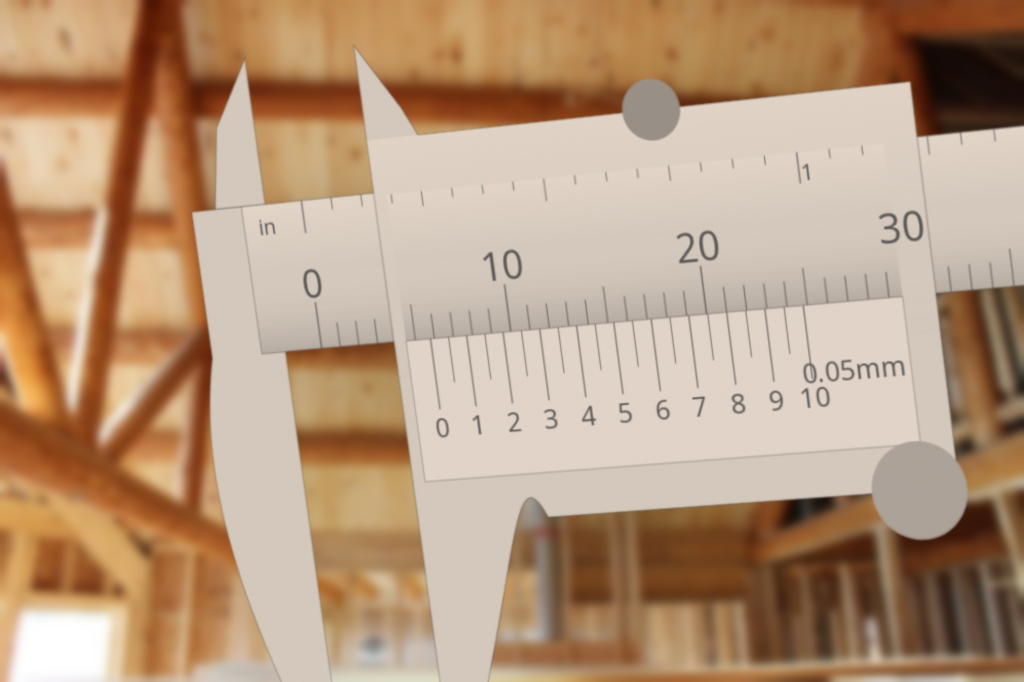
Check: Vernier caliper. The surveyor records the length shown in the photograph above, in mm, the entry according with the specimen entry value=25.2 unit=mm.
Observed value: value=5.8 unit=mm
